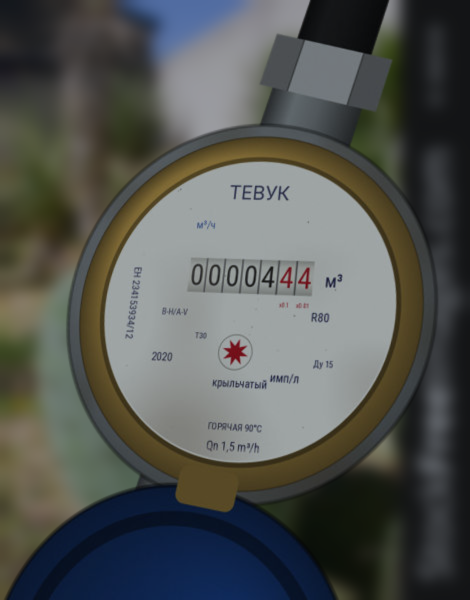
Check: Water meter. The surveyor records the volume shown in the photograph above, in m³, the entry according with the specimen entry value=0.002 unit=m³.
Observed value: value=4.44 unit=m³
